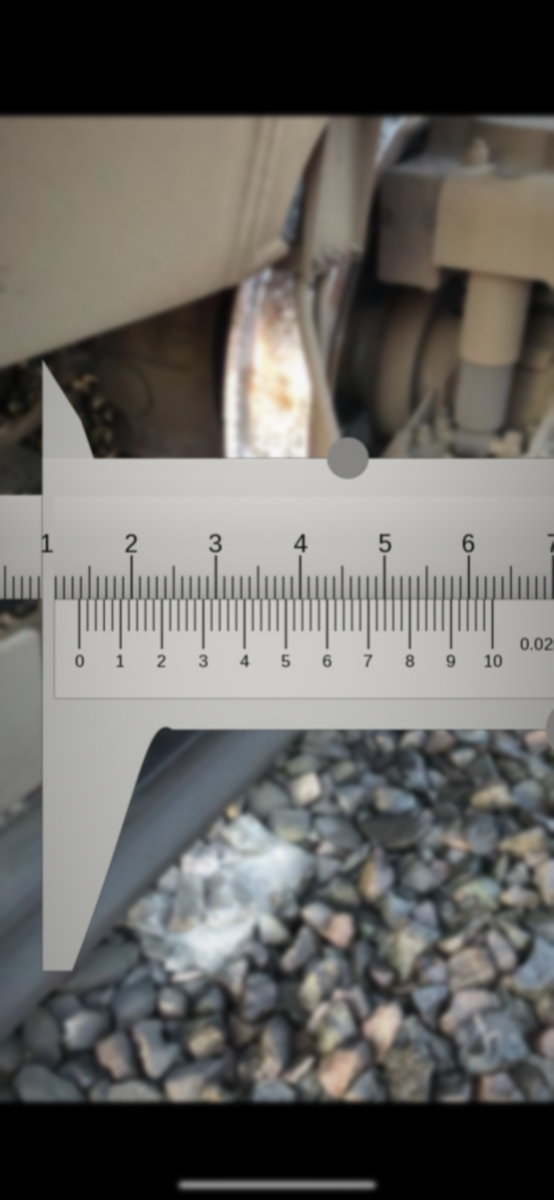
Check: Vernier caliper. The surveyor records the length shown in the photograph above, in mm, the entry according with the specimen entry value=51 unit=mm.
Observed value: value=13.8 unit=mm
